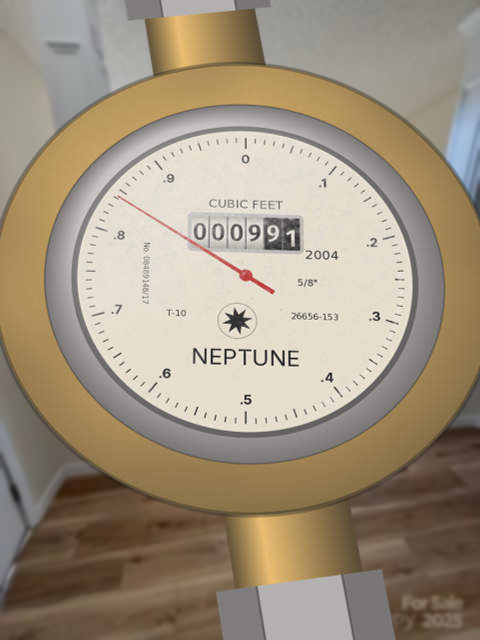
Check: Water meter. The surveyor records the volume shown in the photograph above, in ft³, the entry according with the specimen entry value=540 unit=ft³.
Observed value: value=990.84 unit=ft³
